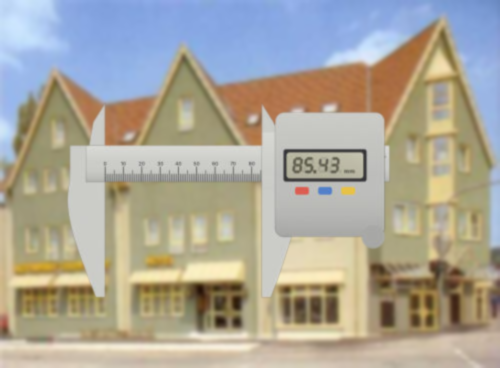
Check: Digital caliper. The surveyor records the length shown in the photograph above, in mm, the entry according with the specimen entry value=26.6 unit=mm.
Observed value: value=85.43 unit=mm
